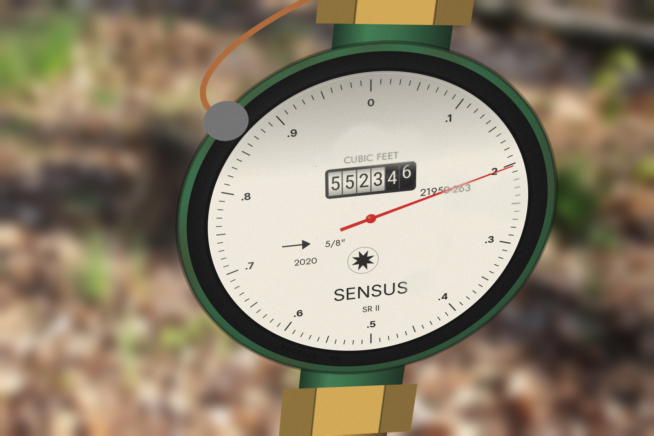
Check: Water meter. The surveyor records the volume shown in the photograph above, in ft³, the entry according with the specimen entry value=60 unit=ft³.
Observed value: value=552346.20 unit=ft³
